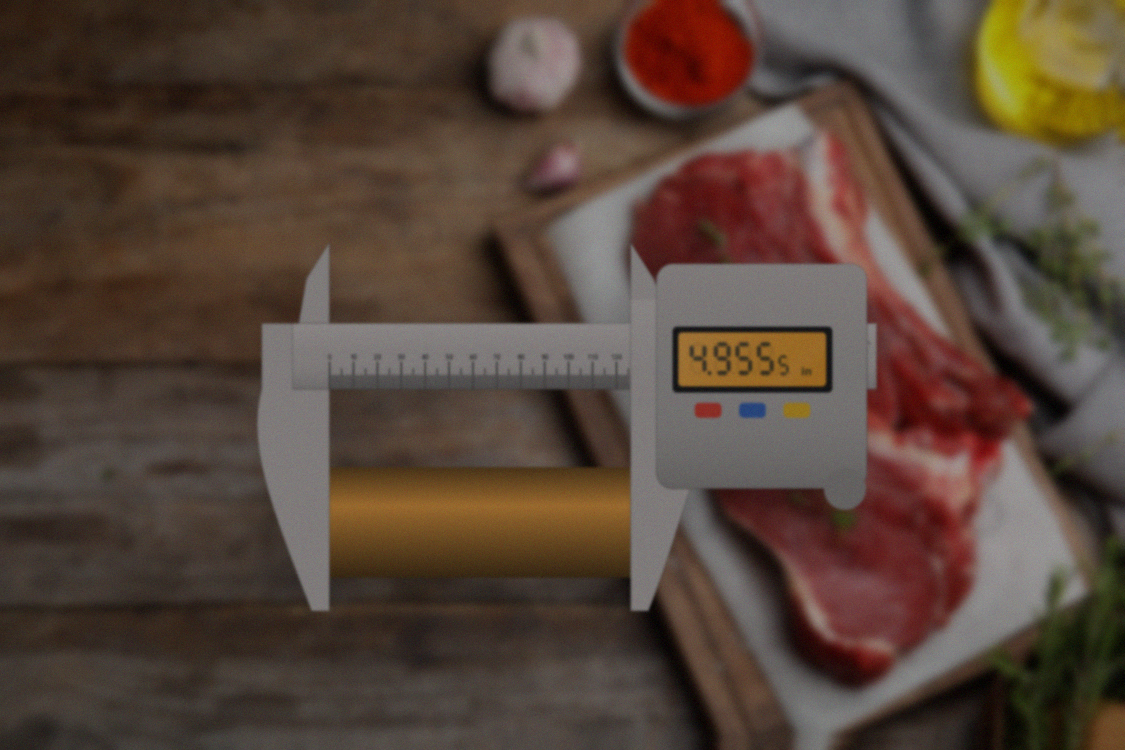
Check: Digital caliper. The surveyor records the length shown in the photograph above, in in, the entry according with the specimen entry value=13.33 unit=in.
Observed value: value=4.9555 unit=in
